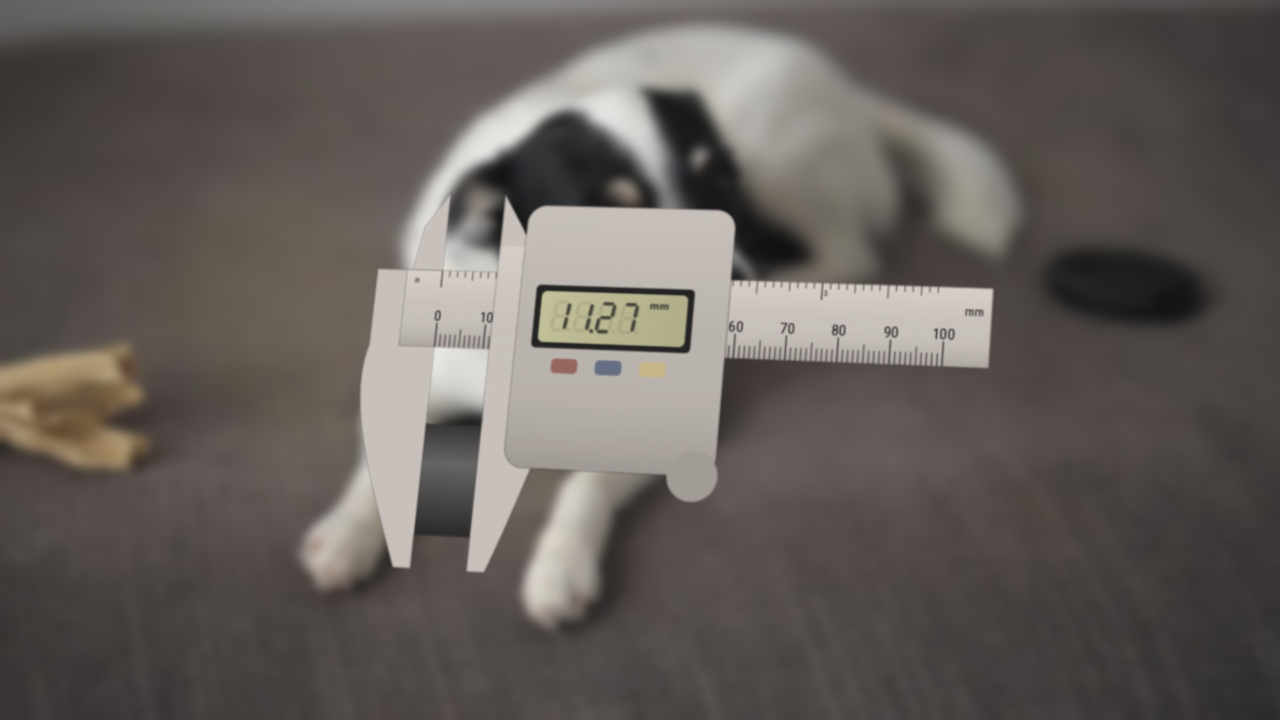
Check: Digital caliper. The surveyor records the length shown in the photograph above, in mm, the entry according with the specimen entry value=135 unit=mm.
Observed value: value=11.27 unit=mm
